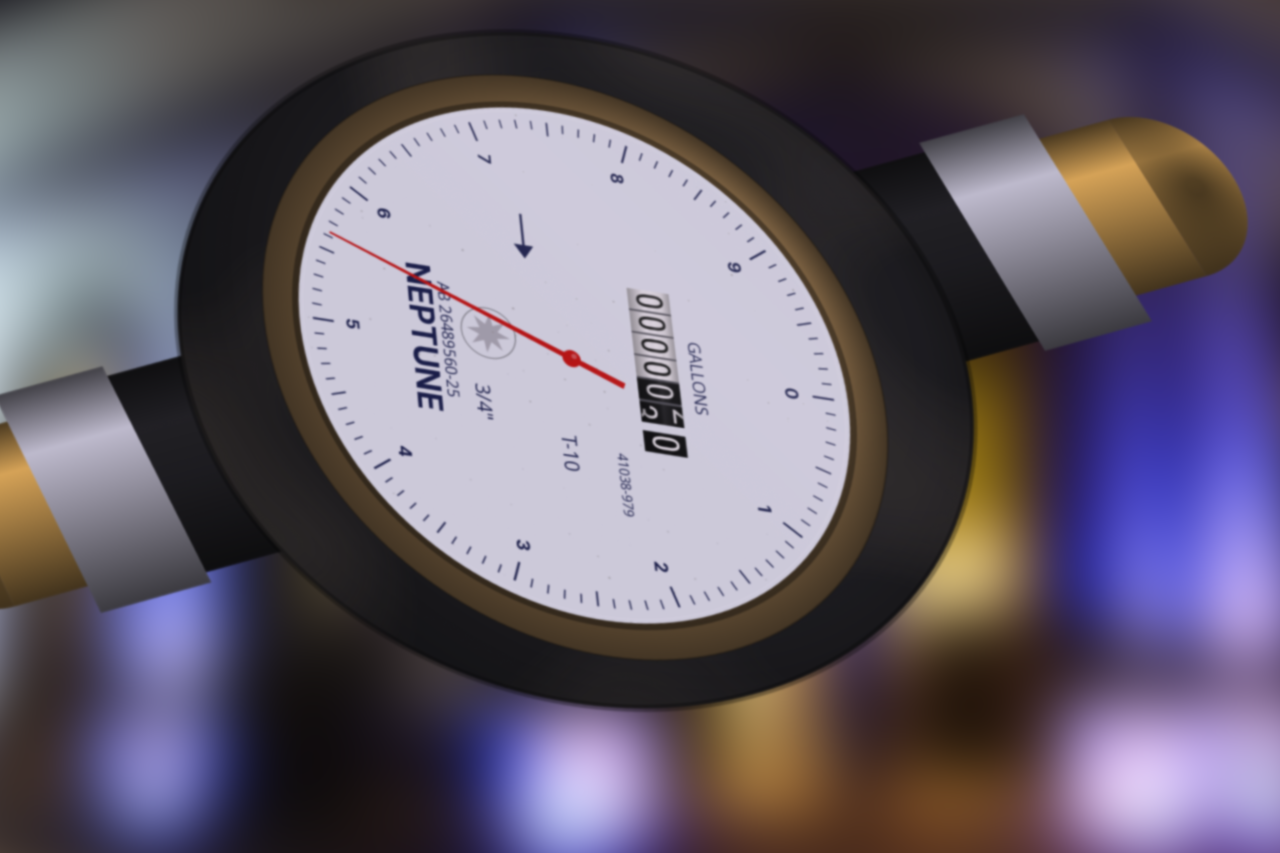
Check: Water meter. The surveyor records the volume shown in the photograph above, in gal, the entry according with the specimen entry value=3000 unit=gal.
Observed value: value=25.6 unit=gal
